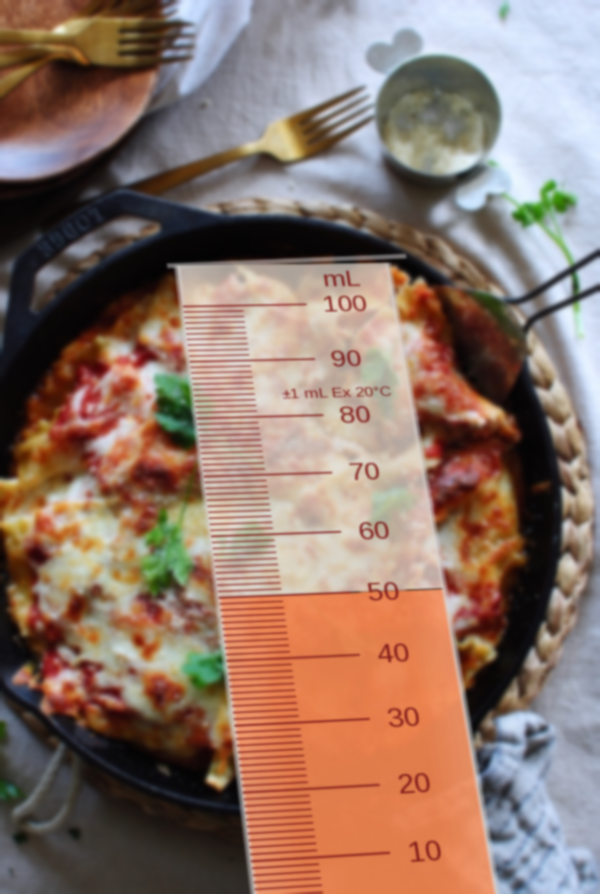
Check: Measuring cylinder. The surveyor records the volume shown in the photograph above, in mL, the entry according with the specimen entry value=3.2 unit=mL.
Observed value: value=50 unit=mL
